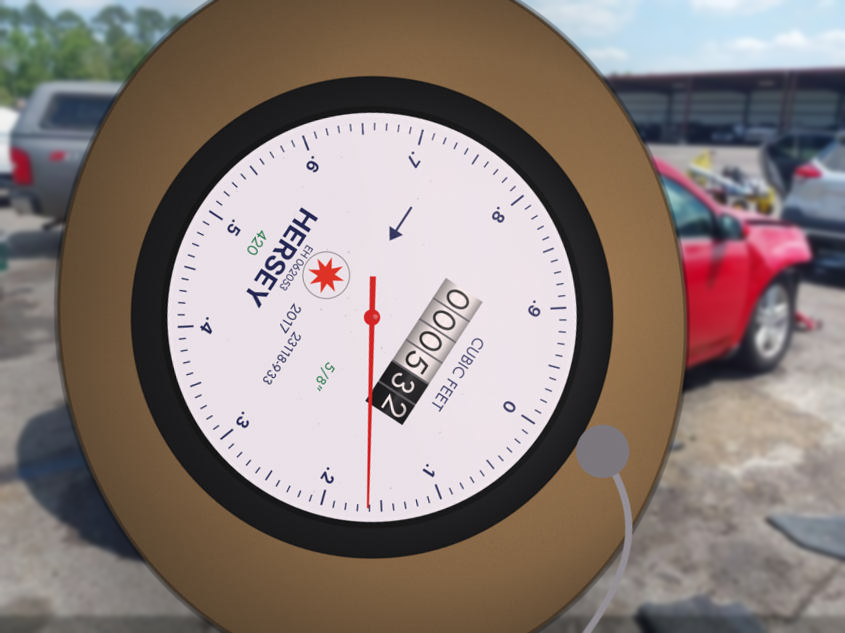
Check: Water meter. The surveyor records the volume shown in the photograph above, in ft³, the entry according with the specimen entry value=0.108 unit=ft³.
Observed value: value=532.16 unit=ft³
